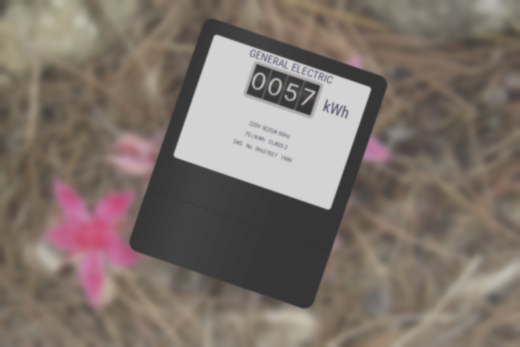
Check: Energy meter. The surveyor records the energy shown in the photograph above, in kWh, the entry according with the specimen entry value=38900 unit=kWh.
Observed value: value=57 unit=kWh
